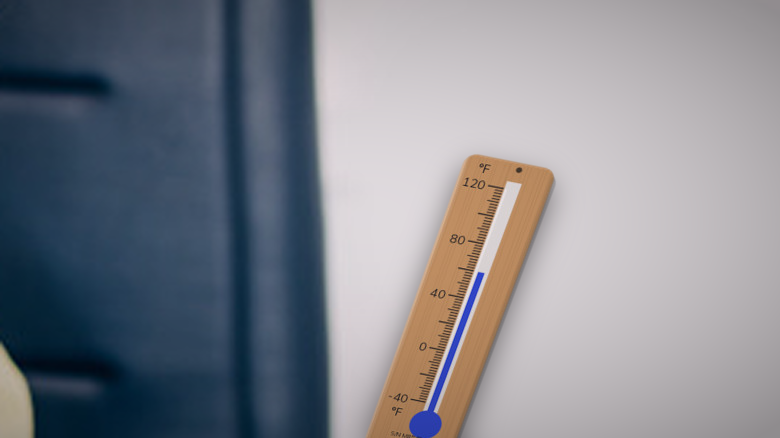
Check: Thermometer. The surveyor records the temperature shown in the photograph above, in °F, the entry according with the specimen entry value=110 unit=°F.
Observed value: value=60 unit=°F
